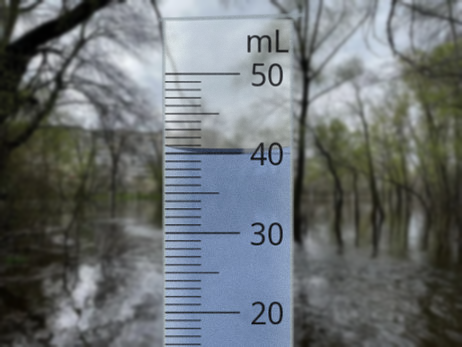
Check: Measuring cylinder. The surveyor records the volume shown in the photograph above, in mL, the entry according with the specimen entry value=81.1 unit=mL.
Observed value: value=40 unit=mL
